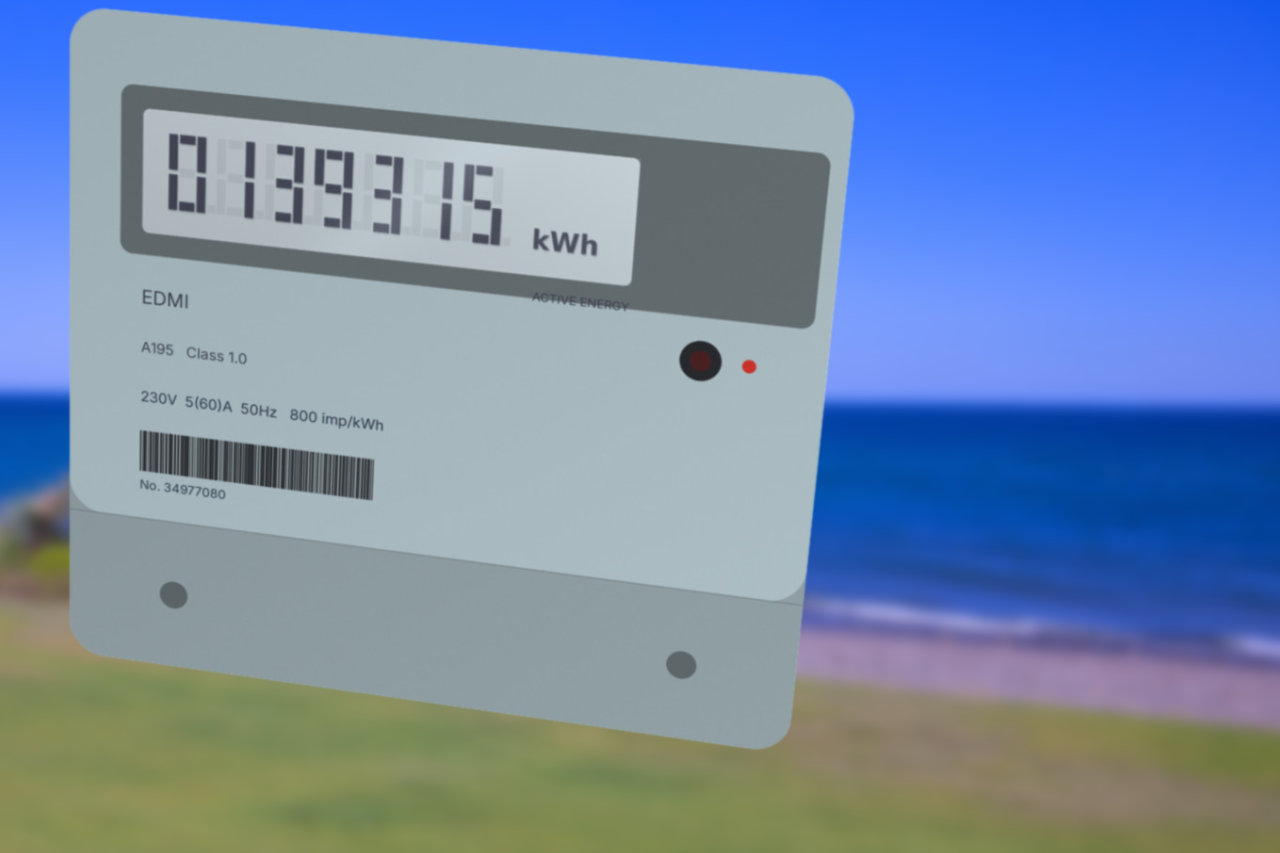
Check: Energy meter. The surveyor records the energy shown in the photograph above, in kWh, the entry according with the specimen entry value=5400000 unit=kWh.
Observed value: value=139315 unit=kWh
